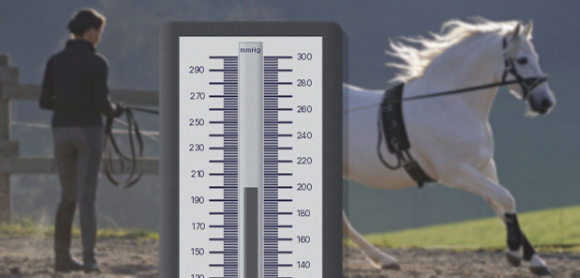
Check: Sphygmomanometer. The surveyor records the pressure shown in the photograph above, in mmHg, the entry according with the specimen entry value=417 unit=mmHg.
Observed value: value=200 unit=mmHg
